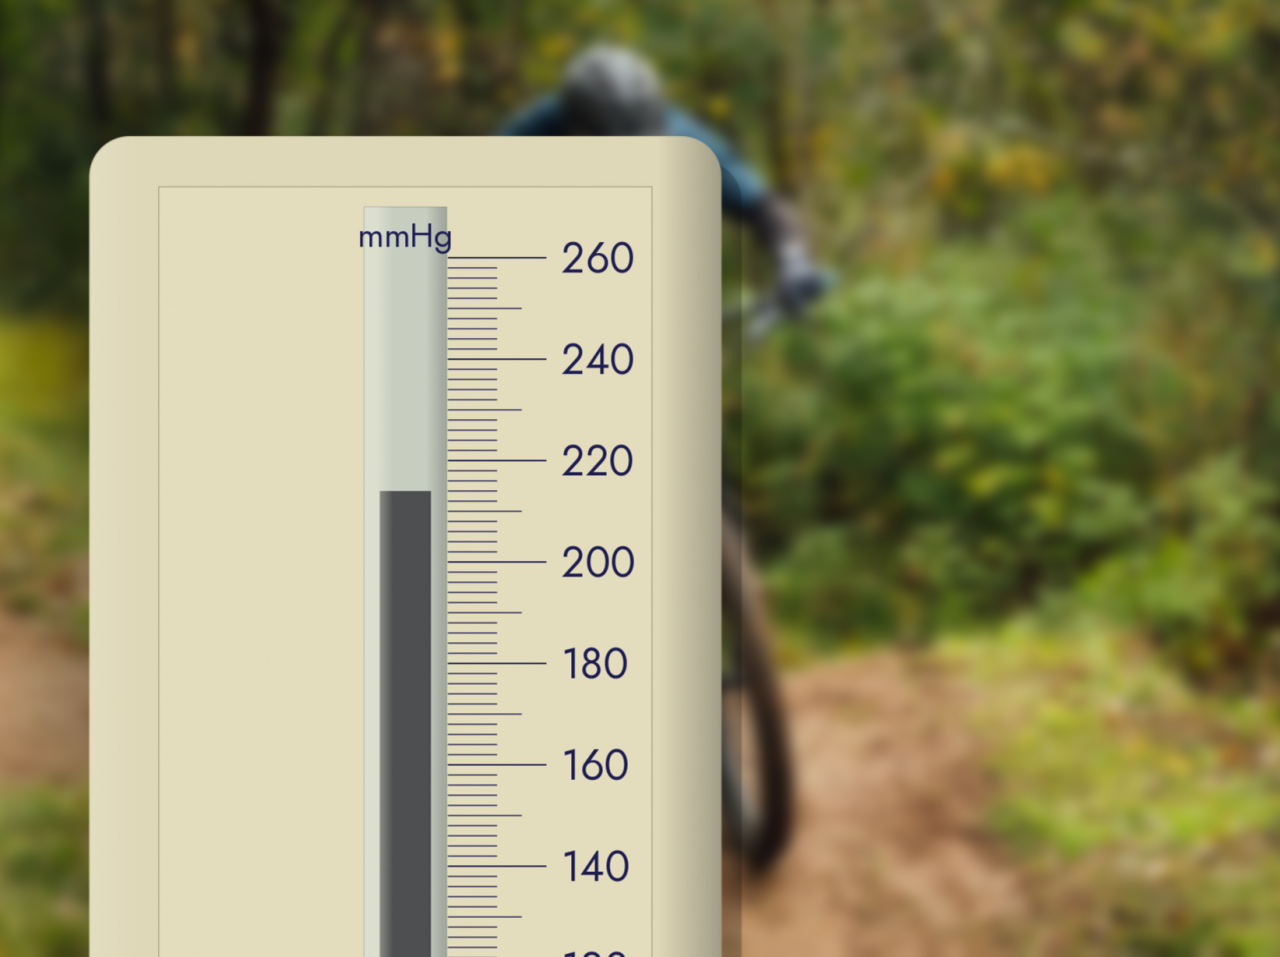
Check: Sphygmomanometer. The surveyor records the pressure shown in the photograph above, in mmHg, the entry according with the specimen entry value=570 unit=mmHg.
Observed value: value=214 unit=mmHg
